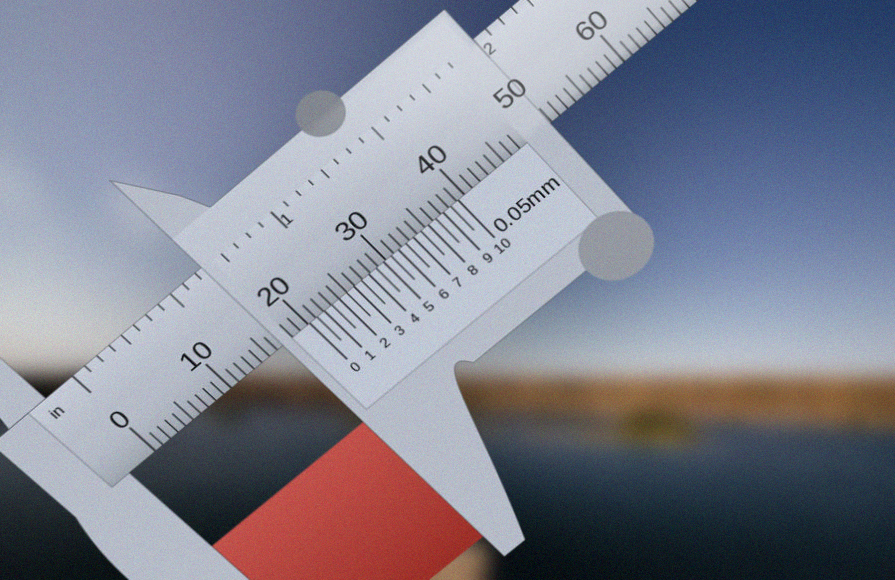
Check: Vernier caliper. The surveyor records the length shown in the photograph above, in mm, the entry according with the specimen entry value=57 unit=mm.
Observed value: value=20.2 unit=mm
